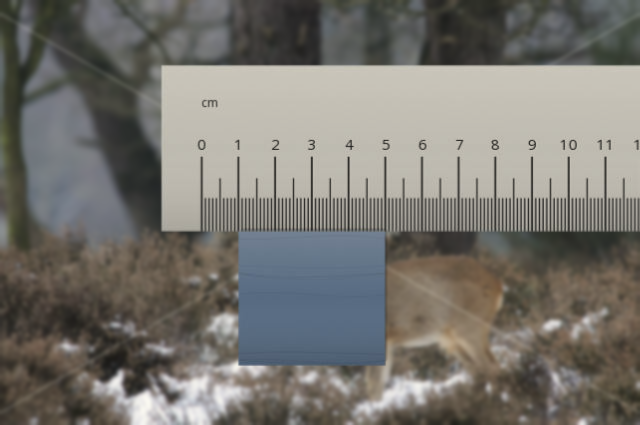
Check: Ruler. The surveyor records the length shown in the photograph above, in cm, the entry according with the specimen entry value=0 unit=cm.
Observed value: value=4 unit=cm
